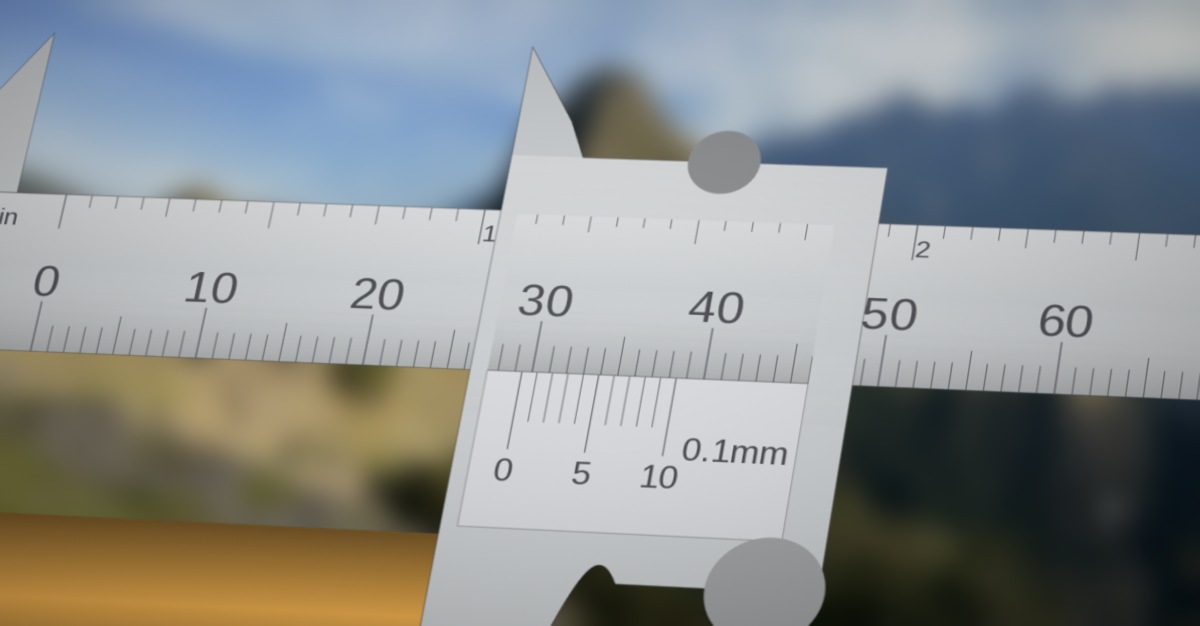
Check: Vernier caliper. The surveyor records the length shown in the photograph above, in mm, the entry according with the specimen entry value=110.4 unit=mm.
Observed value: value=29.4 unit=mm
